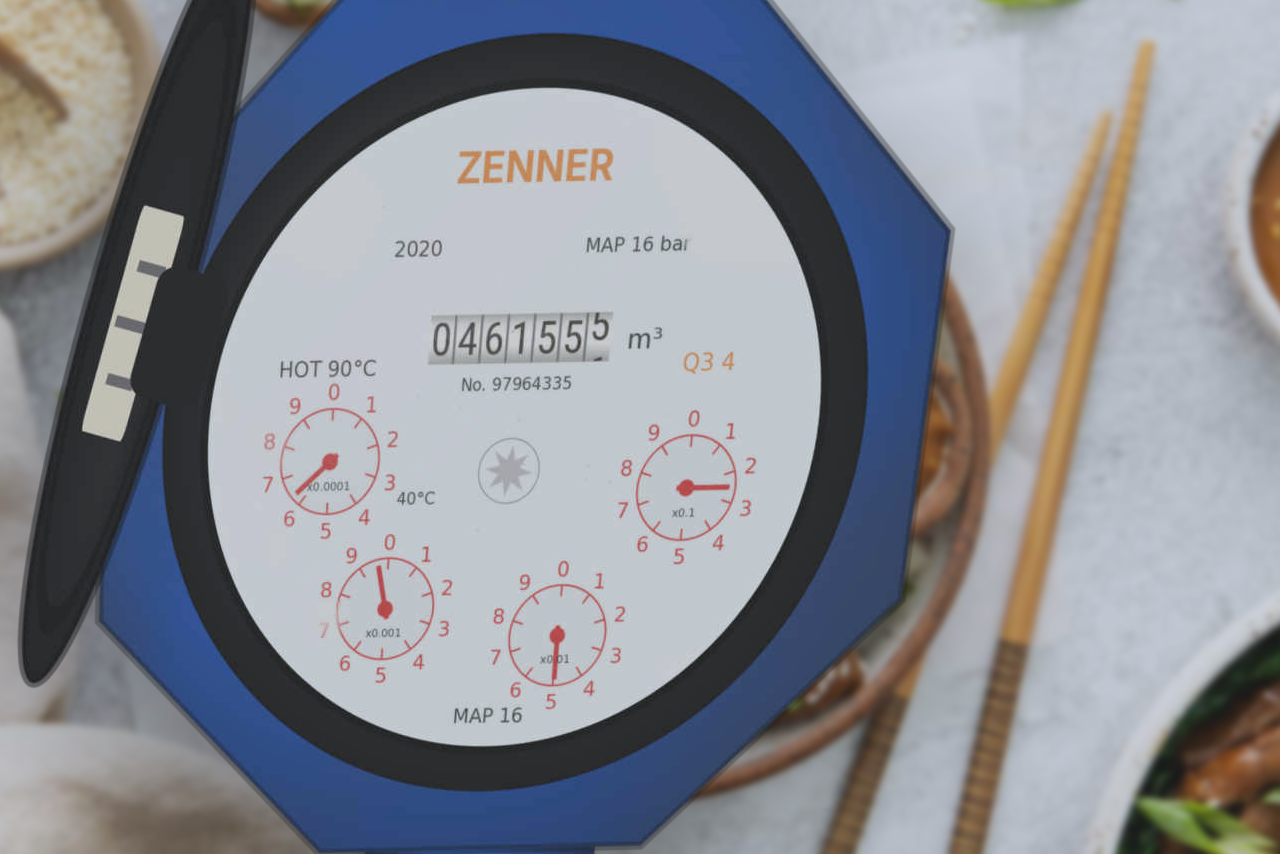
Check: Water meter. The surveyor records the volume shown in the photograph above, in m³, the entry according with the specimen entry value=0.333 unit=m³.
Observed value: value=461555.2496 unit=m³
